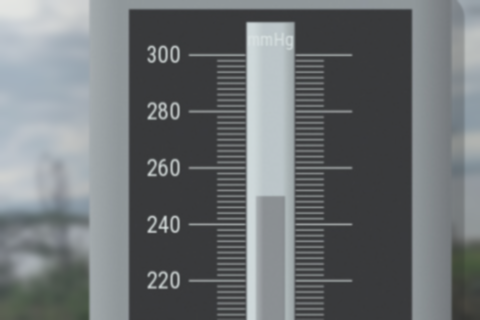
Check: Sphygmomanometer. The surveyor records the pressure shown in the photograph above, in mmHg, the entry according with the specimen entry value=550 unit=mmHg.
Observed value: value=250 unit=mmHg
